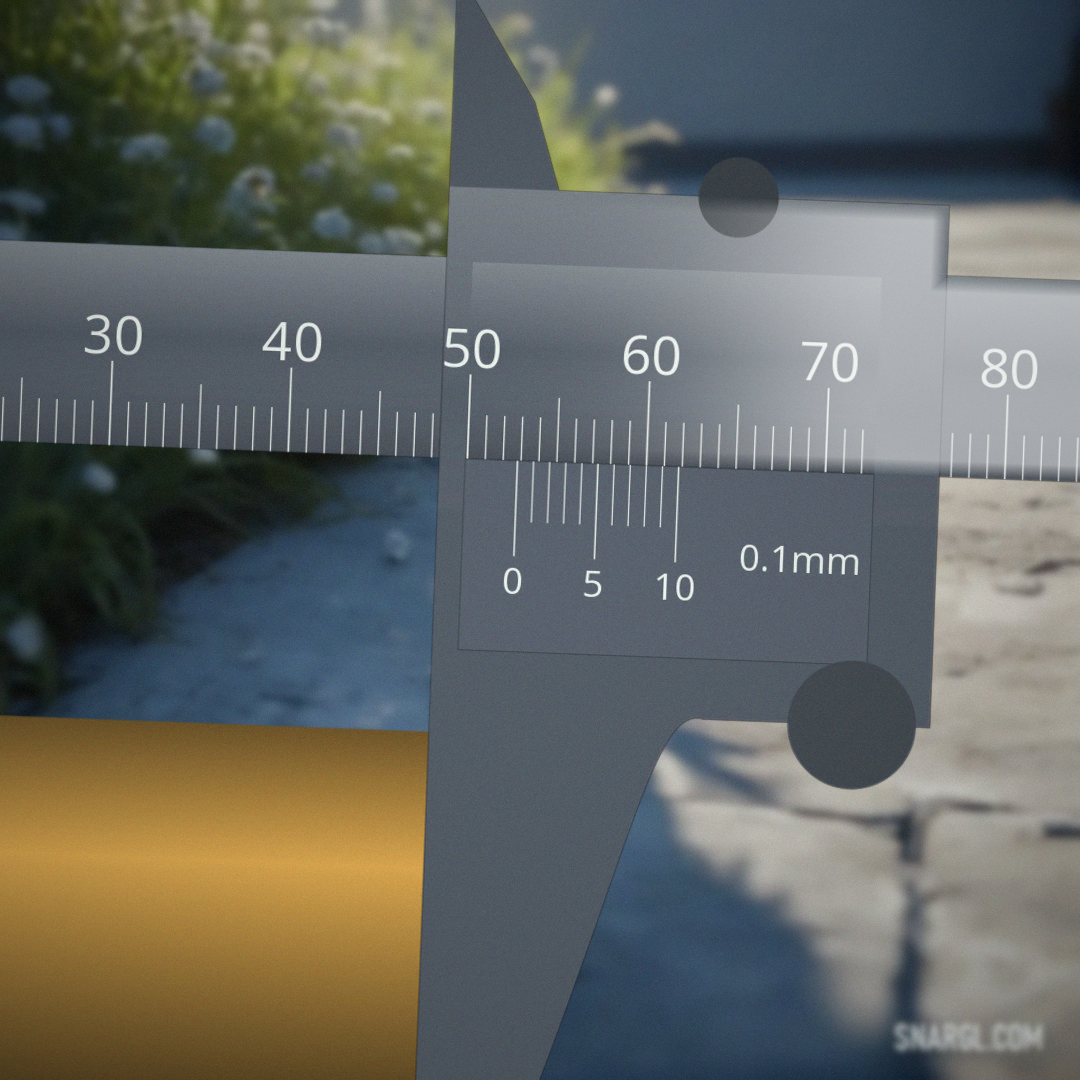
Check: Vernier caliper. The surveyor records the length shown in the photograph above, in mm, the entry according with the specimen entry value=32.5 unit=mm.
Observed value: value=52.8 unit=mm
